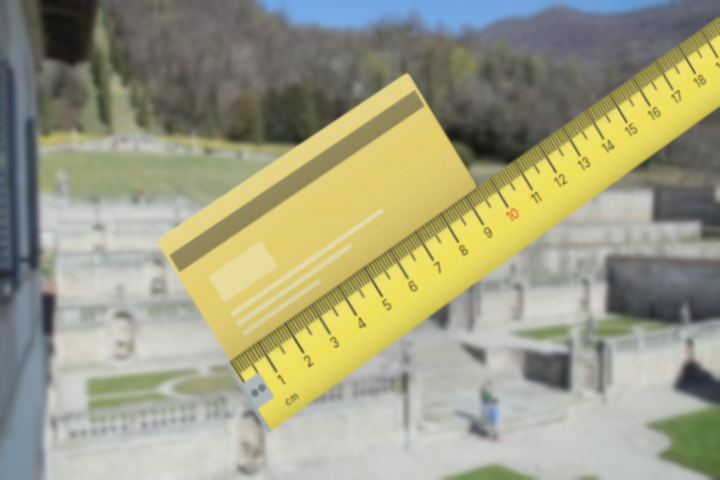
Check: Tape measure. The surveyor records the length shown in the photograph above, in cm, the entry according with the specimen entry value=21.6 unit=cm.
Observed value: value=9.5 unit=cm
